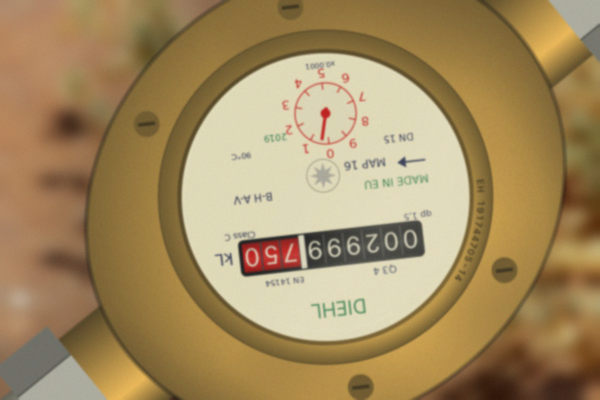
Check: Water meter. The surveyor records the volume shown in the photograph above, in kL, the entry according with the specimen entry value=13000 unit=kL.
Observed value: value=2999.7500 unit=kL
